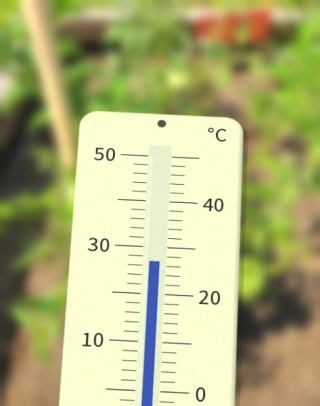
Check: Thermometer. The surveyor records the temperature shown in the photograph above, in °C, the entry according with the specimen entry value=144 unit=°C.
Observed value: value=27 unit=°C
